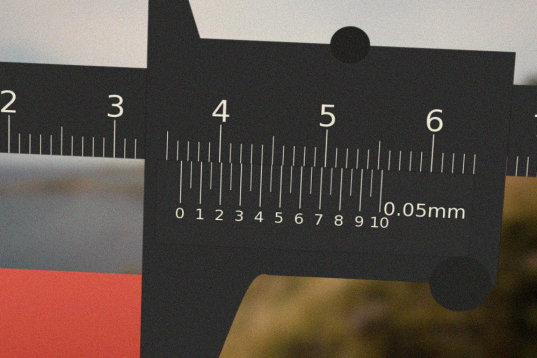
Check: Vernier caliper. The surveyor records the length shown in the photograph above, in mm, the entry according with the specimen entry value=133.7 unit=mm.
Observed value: value=36.4 unit=mm
